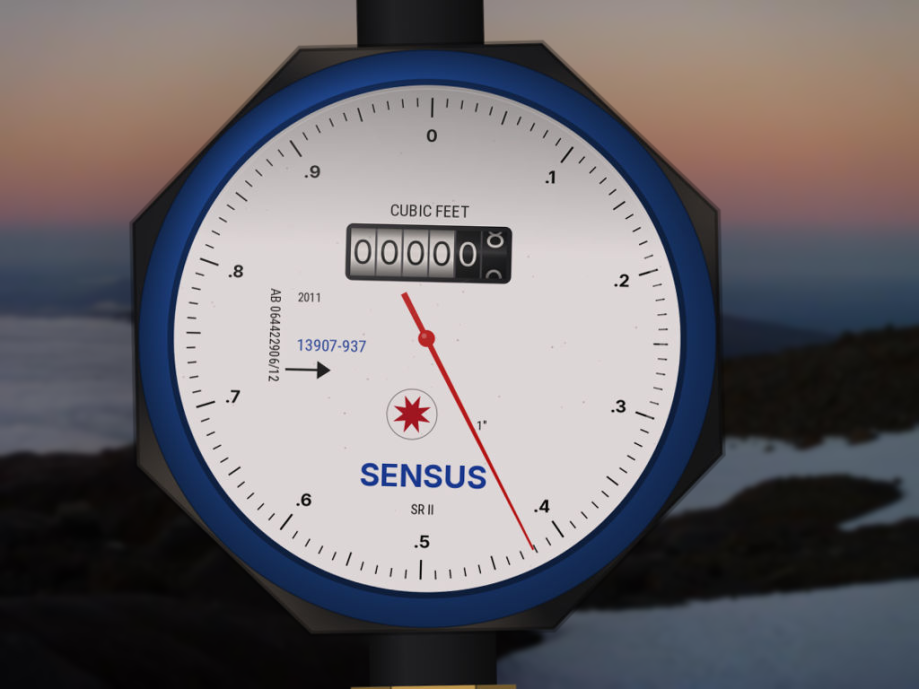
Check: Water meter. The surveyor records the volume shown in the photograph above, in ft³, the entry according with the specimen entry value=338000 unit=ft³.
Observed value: value=8.42 unit=ft³
